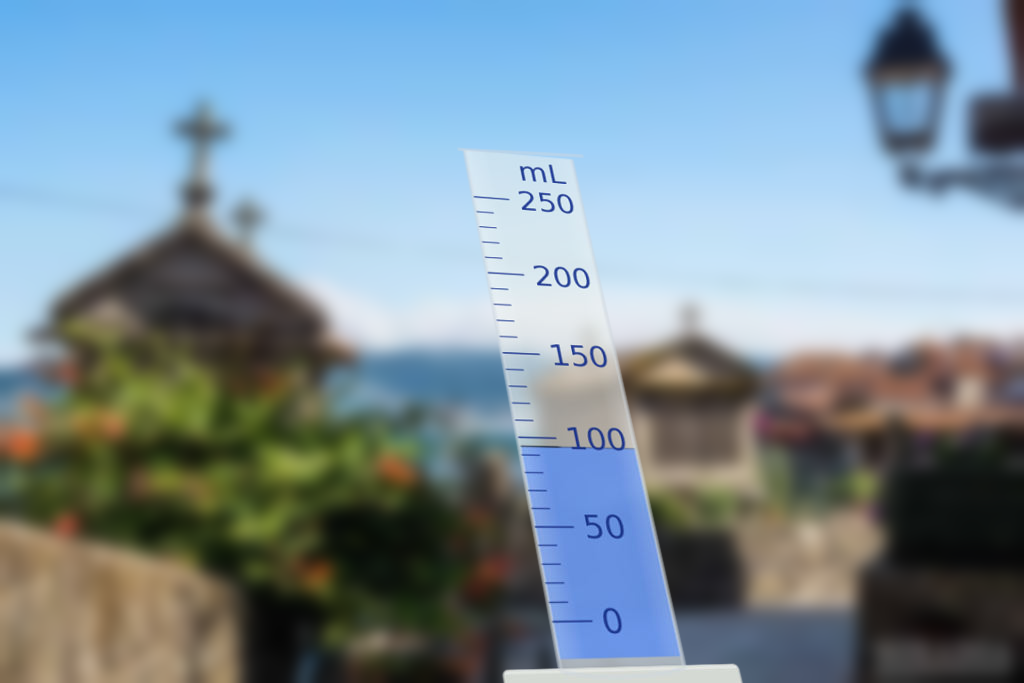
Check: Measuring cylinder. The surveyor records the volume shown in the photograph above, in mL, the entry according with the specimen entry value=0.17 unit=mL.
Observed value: value=95 unit=mL
